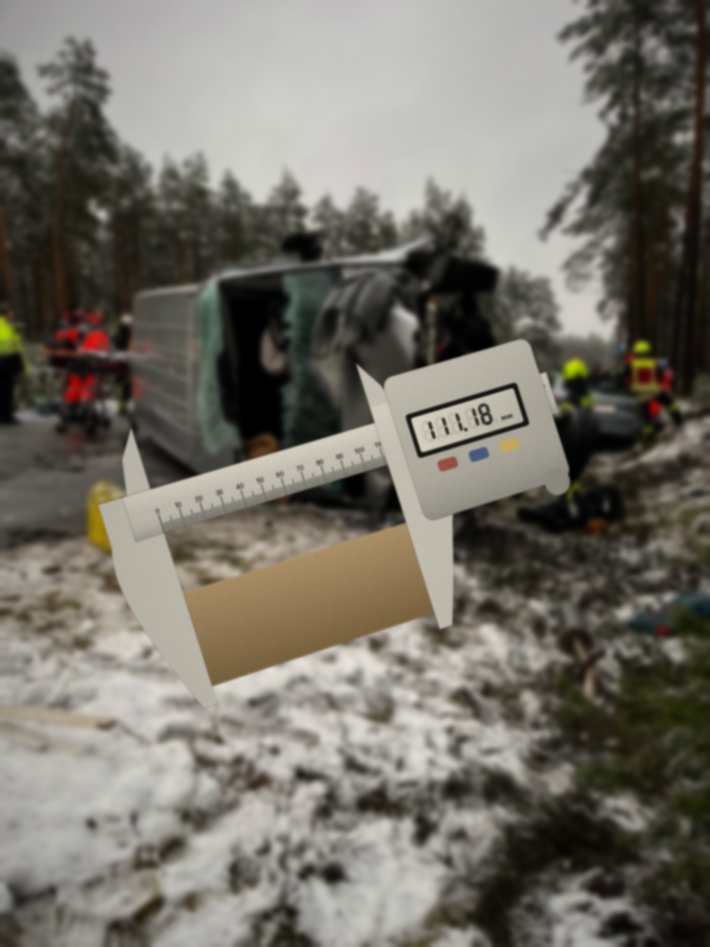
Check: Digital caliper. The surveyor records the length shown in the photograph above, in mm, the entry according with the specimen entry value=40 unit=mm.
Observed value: value=111.18 unit=mm
